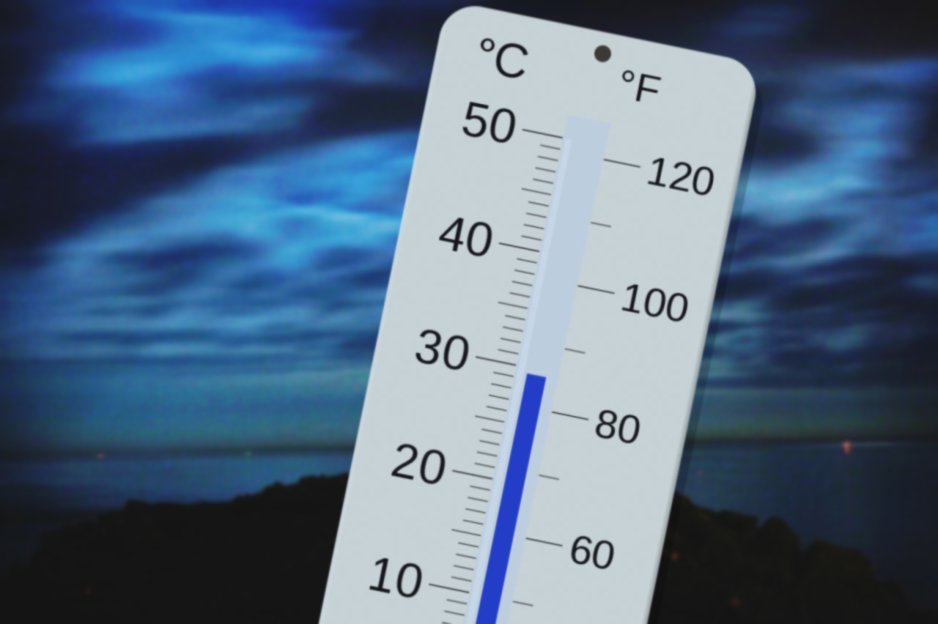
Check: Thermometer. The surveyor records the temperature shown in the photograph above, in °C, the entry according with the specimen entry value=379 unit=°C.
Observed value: value=29.5 unit=°C
